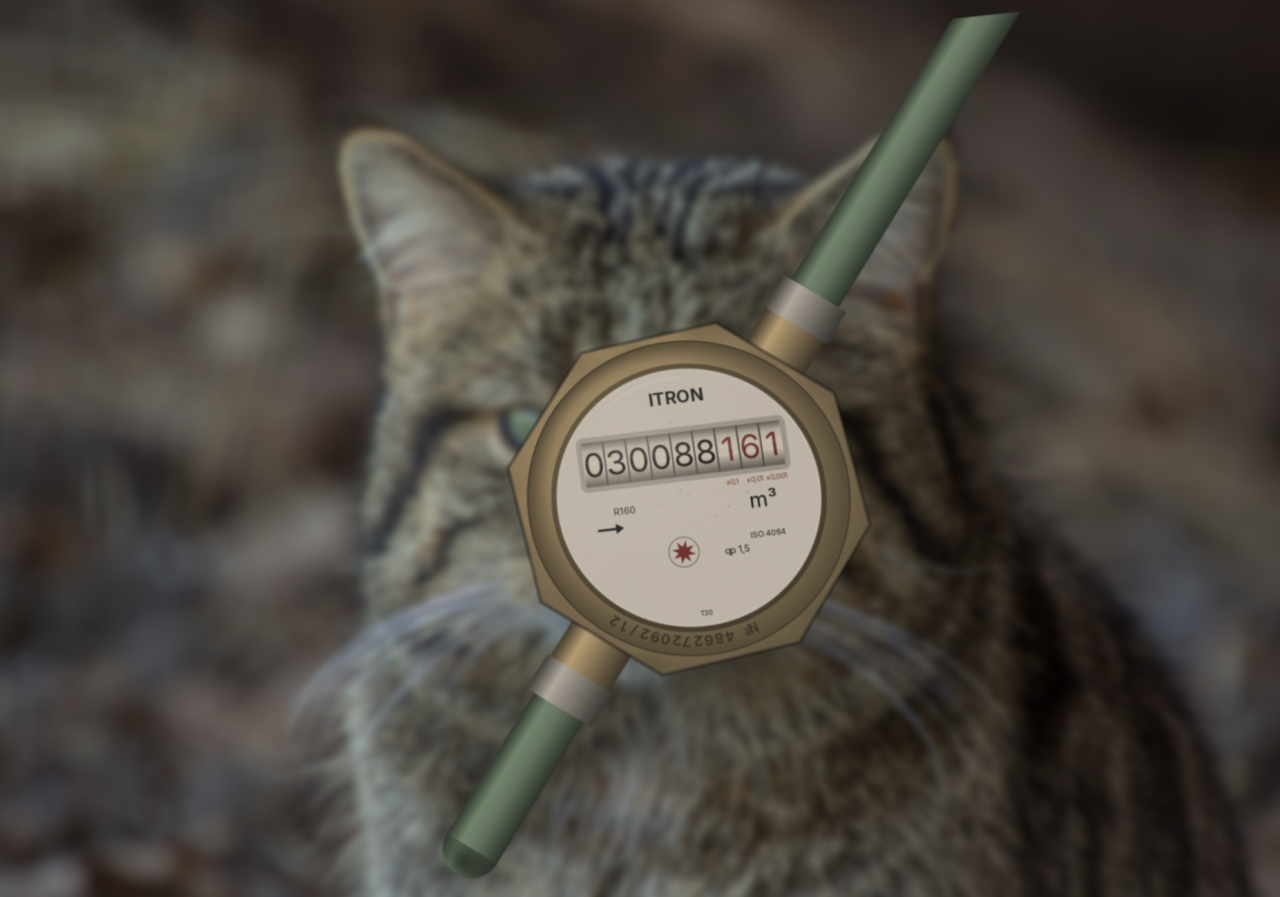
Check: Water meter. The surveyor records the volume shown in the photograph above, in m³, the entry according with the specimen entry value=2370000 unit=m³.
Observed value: value=30088.161 unit=m³
